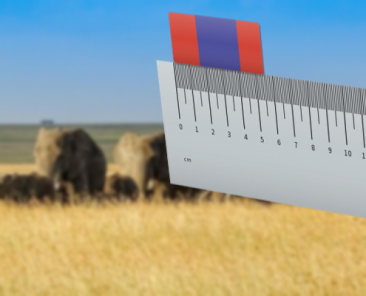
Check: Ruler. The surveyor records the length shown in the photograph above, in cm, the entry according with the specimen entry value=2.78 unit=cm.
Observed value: value=5.5 unit=cm
